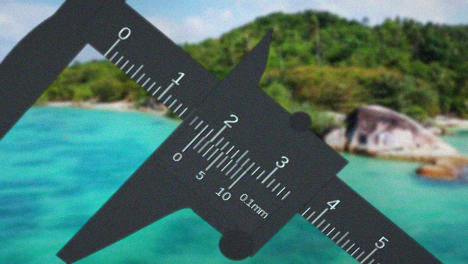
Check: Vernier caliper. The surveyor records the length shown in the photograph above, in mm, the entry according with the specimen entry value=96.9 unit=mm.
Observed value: value=18.0 unit=mm
